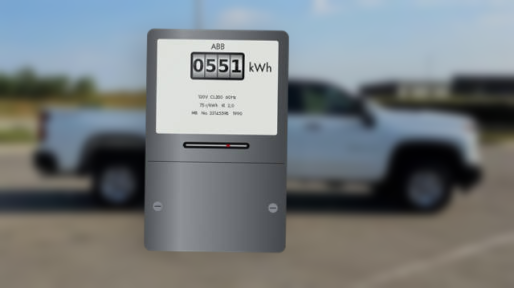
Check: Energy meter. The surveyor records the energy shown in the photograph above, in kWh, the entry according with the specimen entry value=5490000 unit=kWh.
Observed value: value=551 unit=kWh
